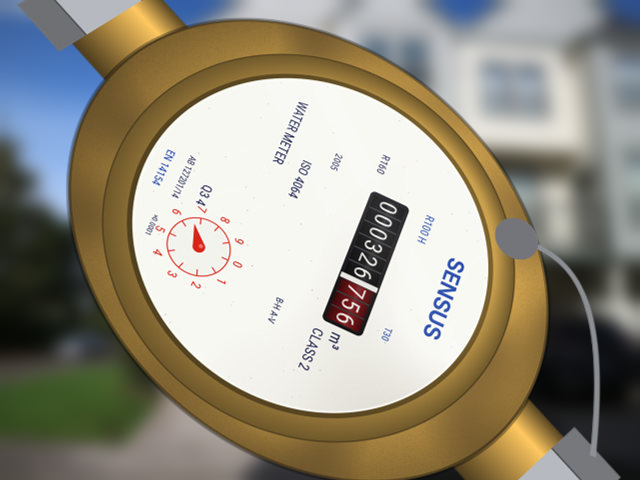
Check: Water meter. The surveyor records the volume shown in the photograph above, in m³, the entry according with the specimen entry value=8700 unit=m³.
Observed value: value=326.7566 unit=m³
